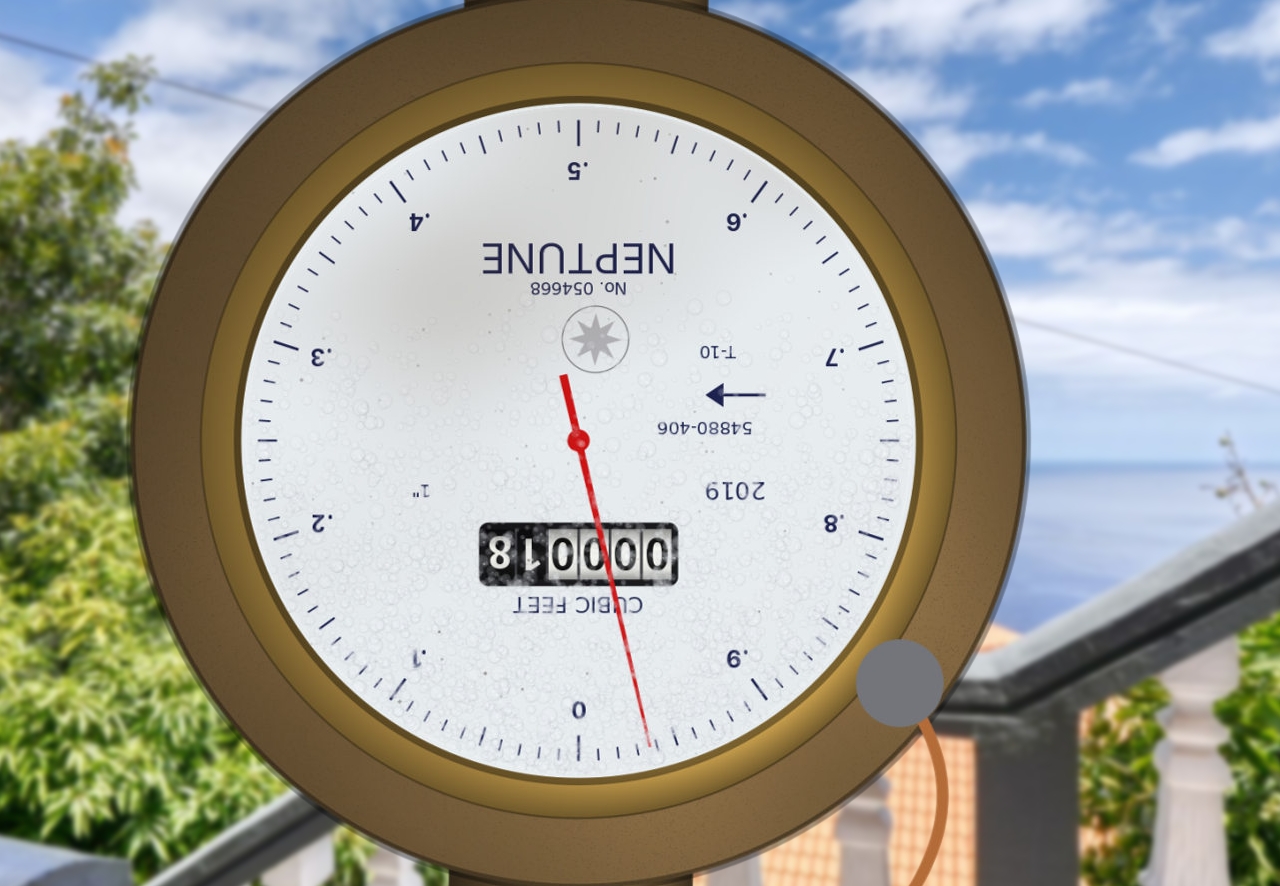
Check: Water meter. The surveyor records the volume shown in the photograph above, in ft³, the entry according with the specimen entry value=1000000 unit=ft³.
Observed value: value=17.96 unit=ft³
